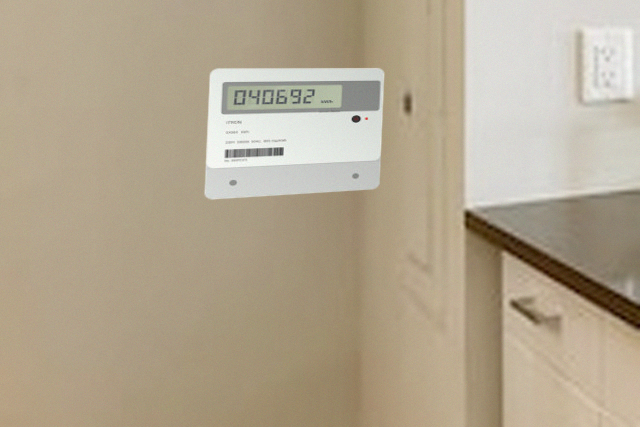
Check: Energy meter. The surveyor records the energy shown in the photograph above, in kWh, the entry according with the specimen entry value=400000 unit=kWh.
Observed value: value=40692 unit=kWh
